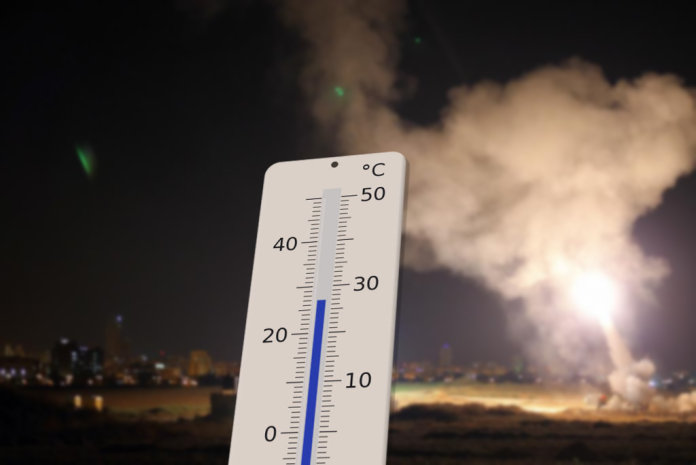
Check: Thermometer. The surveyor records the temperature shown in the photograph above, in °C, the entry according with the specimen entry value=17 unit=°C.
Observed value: value=27 unit=°C
